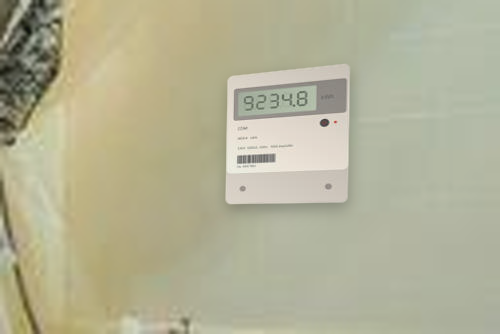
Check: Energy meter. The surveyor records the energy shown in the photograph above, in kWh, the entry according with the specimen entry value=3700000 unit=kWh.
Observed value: value=9234.8 unit=kWh
